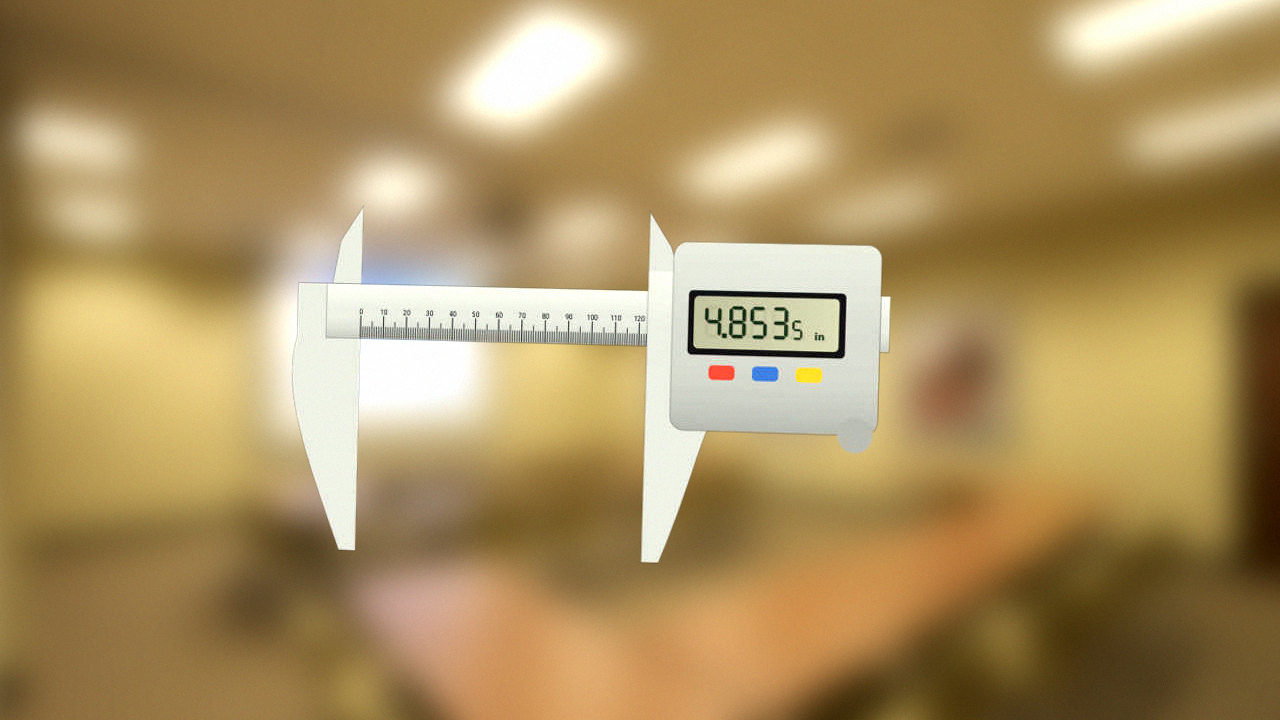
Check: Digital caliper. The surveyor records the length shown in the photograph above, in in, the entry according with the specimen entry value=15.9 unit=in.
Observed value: value=4.8535 unit=in
